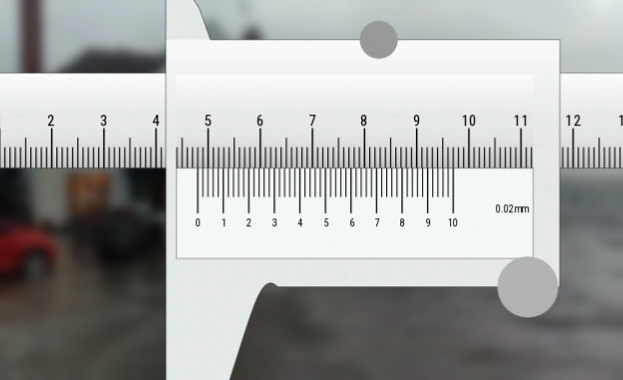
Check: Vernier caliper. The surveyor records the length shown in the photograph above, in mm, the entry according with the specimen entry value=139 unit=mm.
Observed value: value=48.0 unit=mm
